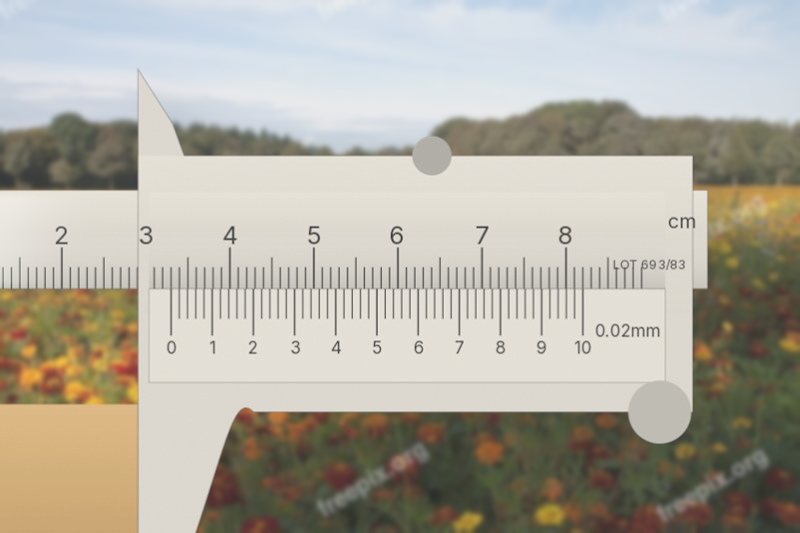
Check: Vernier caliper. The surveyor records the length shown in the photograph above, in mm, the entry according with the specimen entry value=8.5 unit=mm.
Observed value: value=33.0 unit=mm
